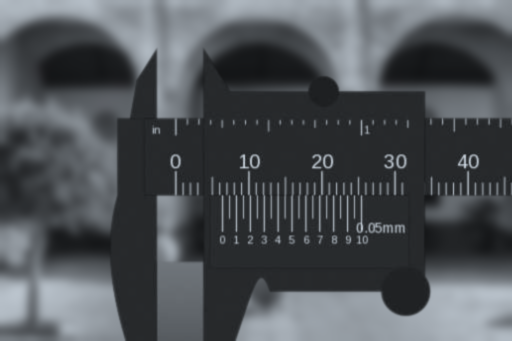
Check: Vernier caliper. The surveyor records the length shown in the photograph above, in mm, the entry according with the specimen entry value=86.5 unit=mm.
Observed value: value=6.4 unit=mm
